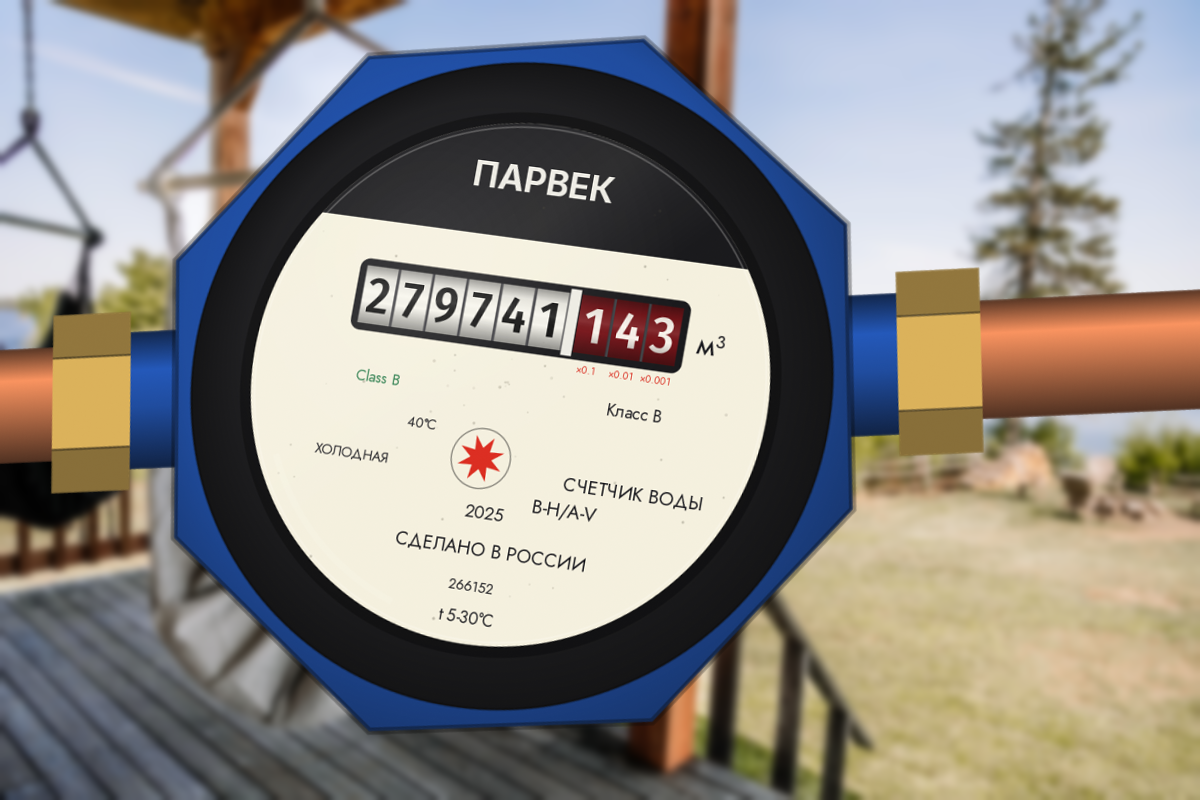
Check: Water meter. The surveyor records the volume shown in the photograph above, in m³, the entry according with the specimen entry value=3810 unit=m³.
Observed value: value=279741.143 unit=m³
